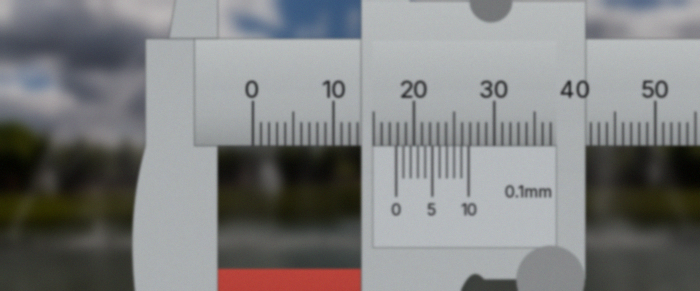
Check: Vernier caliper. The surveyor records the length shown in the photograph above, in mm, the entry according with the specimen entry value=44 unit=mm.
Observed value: value=17.8 unit=mm
